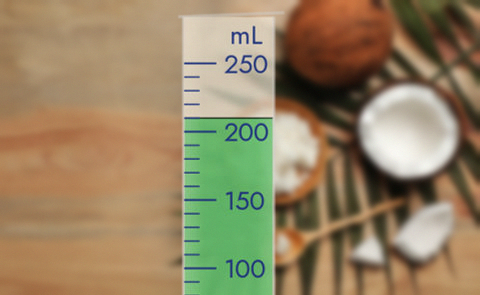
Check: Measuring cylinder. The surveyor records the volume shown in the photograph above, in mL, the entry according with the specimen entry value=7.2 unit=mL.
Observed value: value=210 unit=mL
